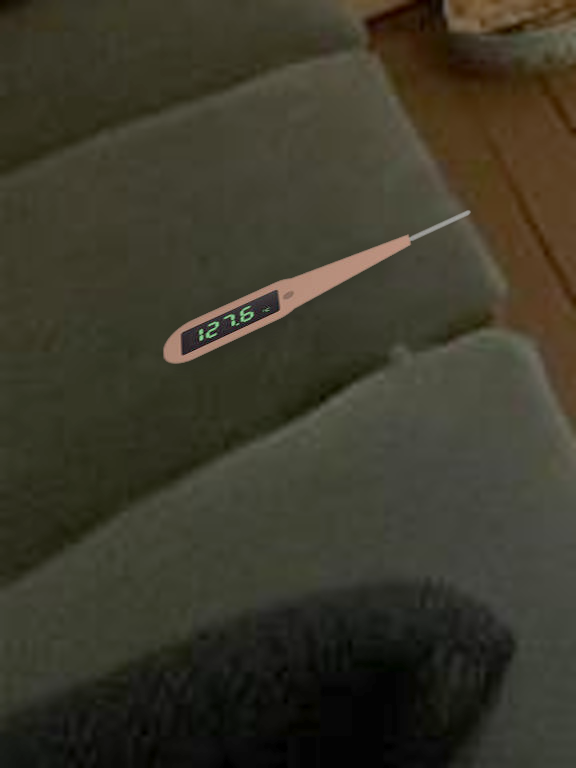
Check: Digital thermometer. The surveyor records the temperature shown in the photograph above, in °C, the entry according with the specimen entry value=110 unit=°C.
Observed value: value=127.6 unit=°C
